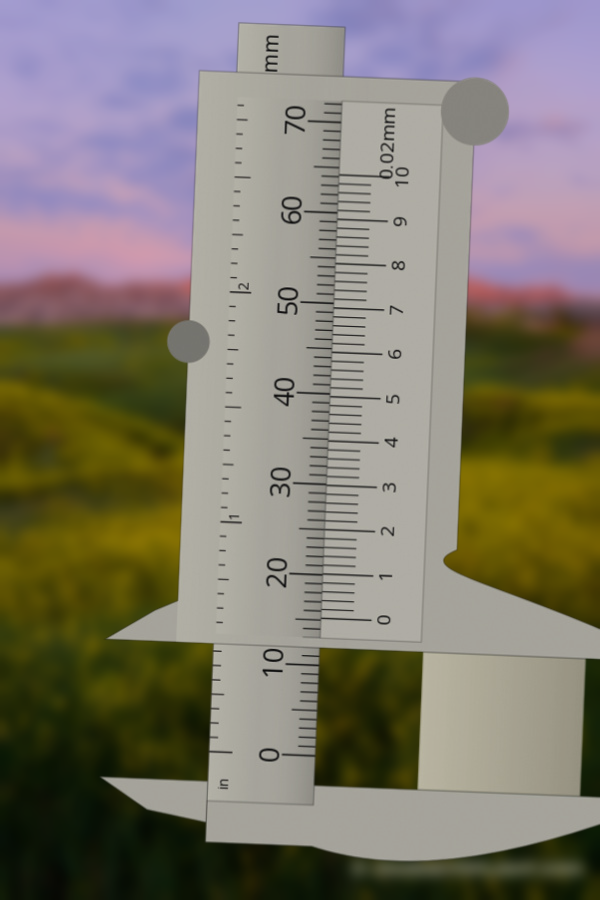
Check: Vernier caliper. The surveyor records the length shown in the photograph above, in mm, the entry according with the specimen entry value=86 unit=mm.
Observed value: value=15.2 unit=mm
